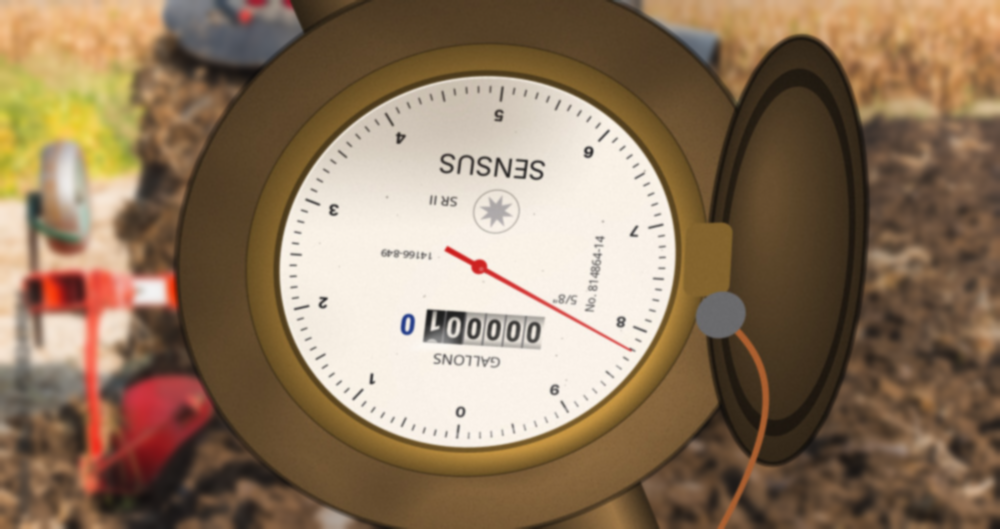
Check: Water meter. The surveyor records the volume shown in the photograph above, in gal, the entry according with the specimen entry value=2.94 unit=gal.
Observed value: value=8.2 unit=gal
